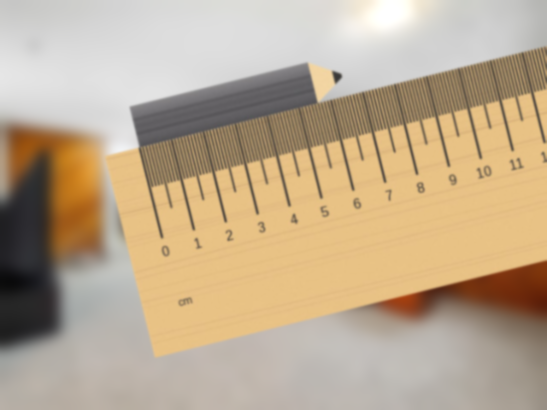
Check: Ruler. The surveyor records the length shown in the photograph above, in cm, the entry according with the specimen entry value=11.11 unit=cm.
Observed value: value=6.5 unit=cm
